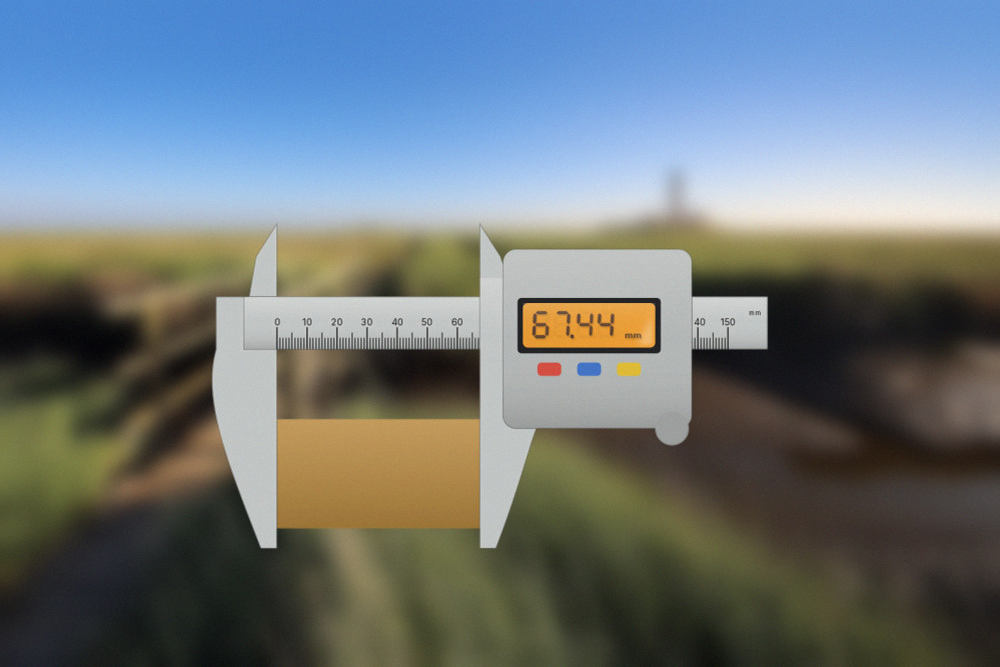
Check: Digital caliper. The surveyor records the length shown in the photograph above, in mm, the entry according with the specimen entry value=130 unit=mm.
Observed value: value=67.44 unit=mm
